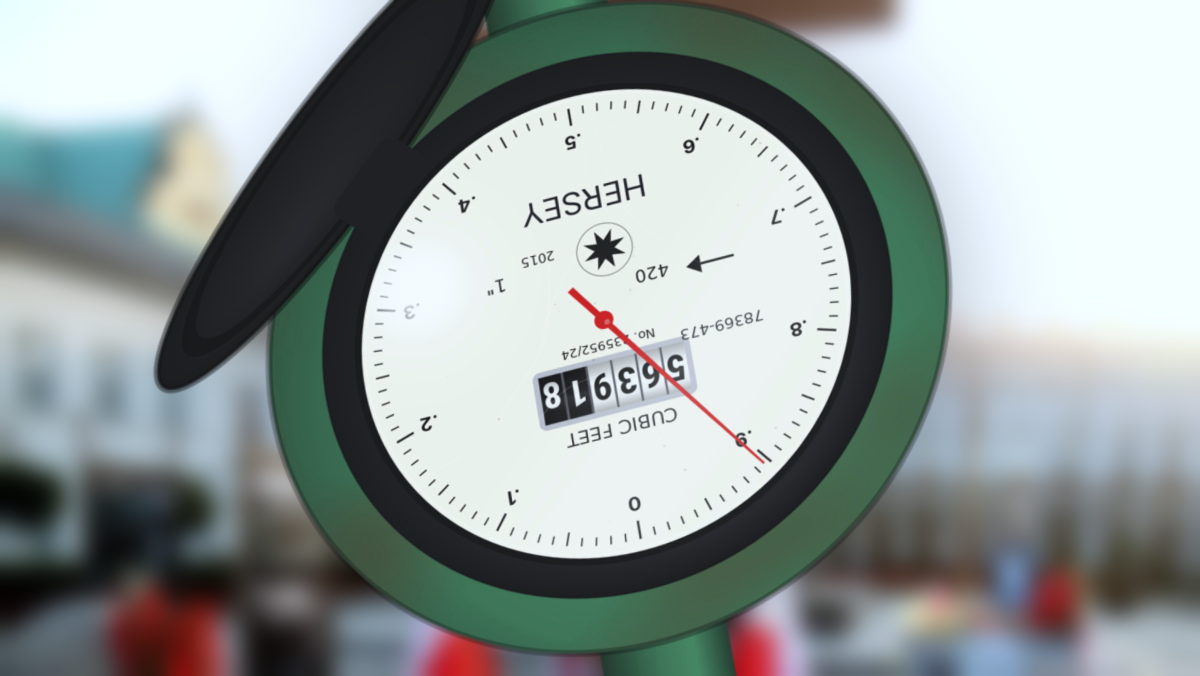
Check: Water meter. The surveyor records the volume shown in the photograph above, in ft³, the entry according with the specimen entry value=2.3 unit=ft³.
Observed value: value=563917.90 unit=ft³
